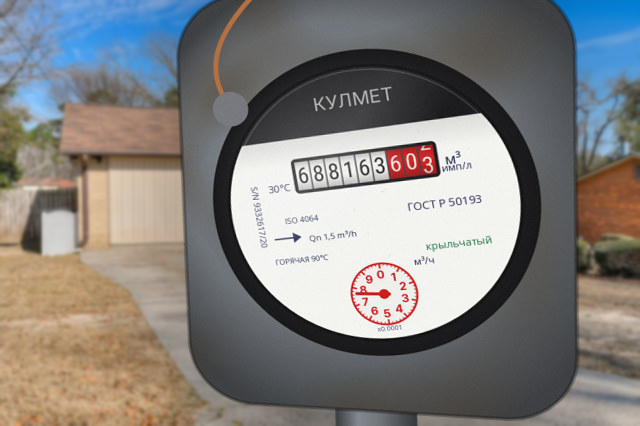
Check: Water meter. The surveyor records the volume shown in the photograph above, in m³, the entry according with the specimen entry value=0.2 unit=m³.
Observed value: value=688163.6027 unit=m³
